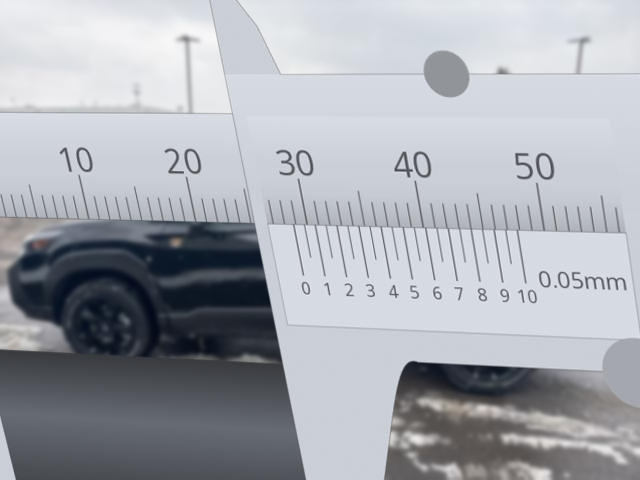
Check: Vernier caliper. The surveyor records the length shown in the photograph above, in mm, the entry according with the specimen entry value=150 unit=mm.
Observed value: value=28.8 unit=mm
